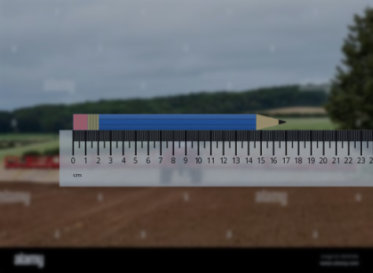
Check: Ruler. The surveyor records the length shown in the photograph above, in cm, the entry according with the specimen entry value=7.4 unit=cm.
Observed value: value=17 unit=cm
